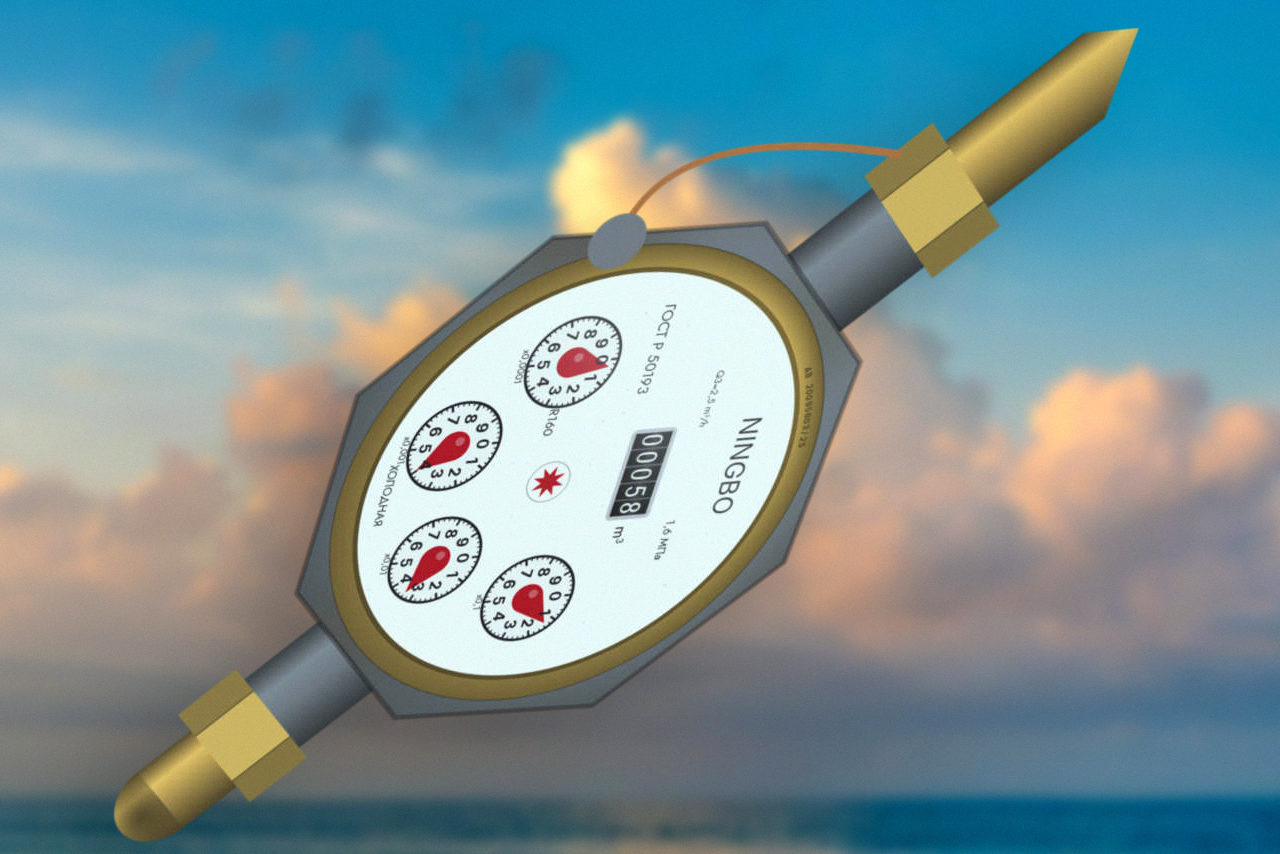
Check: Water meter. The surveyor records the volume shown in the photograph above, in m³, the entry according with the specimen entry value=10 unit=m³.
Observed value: value=58.1340 unit=m³
